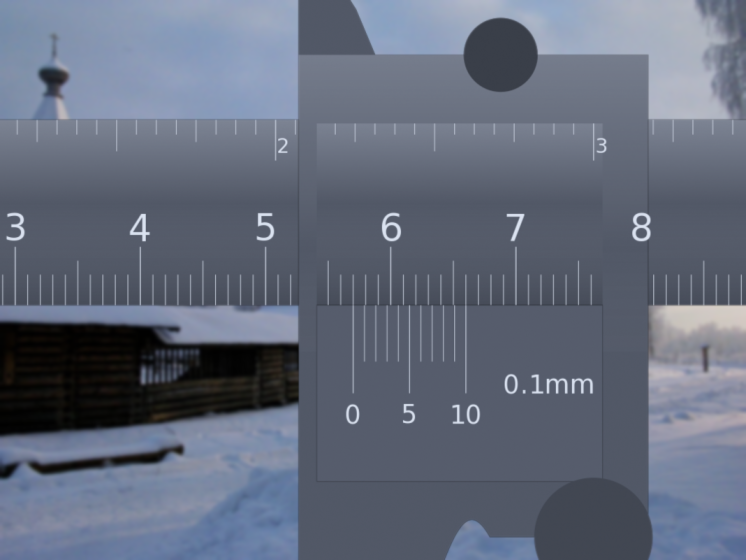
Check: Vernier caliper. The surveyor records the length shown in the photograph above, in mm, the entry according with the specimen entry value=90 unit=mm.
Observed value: value=57.0 unit=mm
